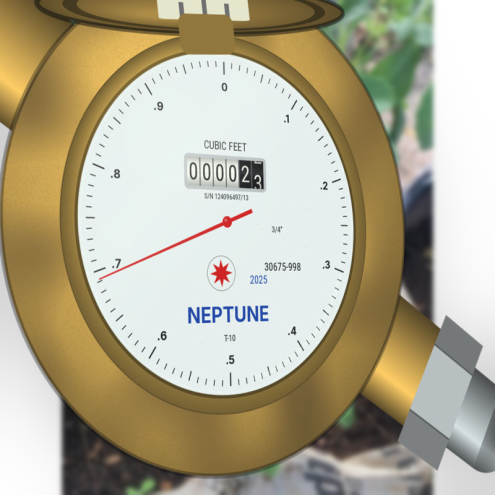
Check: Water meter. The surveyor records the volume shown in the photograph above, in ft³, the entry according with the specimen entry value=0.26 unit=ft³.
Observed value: value=22.69 unit=ft³
